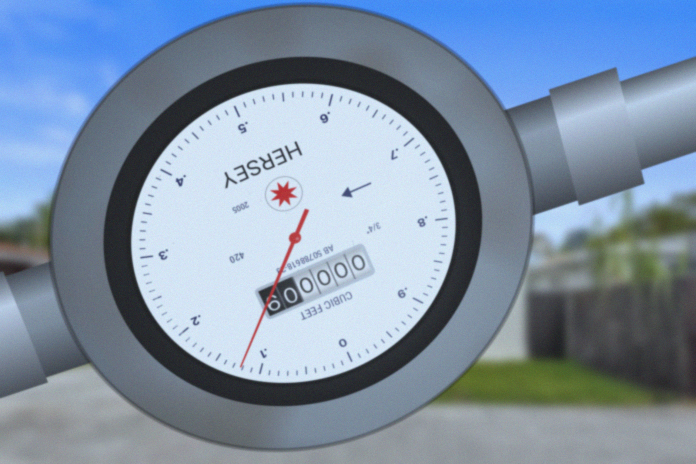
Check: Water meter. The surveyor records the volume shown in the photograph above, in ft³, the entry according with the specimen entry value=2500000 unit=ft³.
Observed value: value=9.12 unit=ft³
